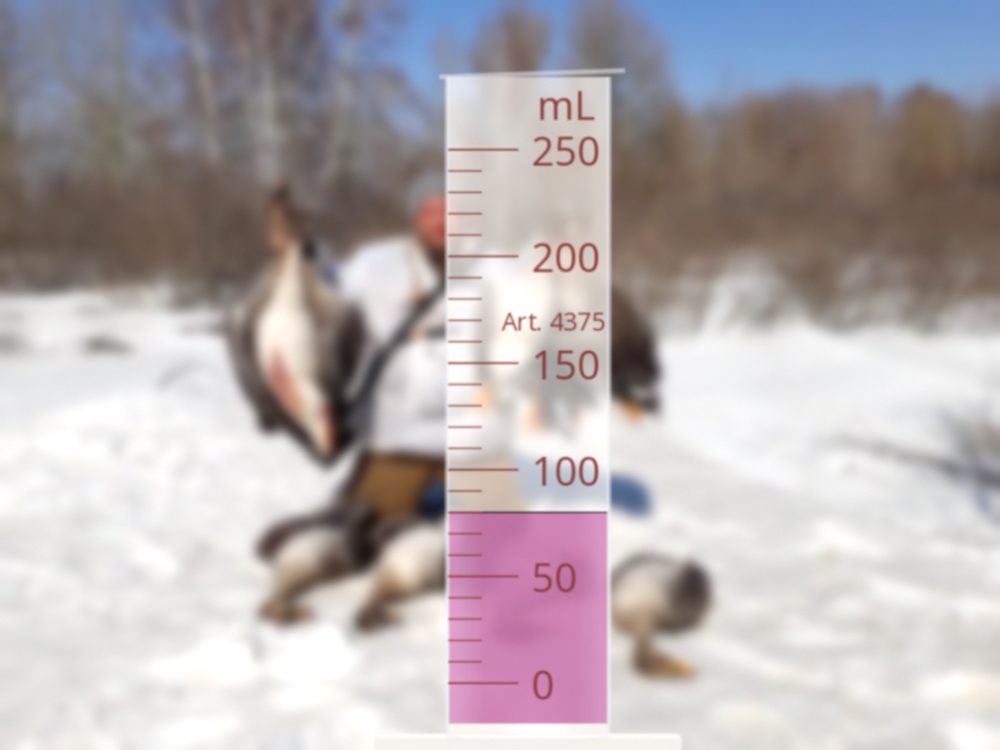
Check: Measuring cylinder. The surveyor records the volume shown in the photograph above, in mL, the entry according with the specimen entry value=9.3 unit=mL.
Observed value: value=80 unit=mL
